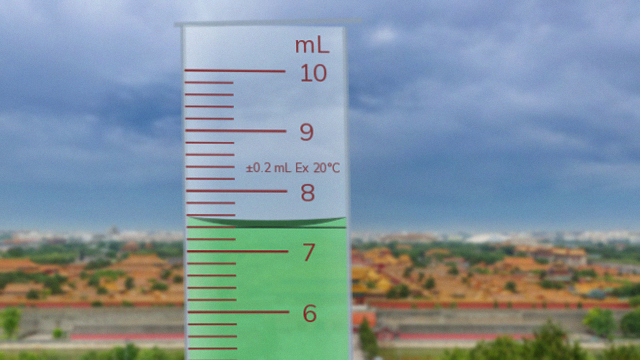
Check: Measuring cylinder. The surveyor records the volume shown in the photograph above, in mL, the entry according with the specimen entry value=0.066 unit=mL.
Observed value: value=7.4 unit=mL
